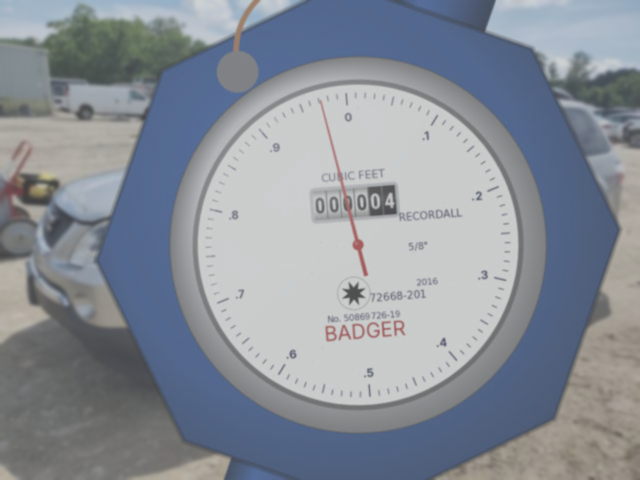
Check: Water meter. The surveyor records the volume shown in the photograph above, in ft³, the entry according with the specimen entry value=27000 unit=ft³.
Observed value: value=3.97 unit=ft³
